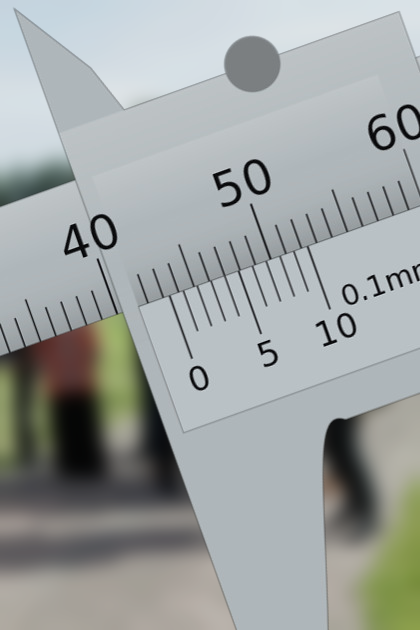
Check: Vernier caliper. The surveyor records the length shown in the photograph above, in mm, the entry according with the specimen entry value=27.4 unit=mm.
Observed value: value=43.4 unit=mm
